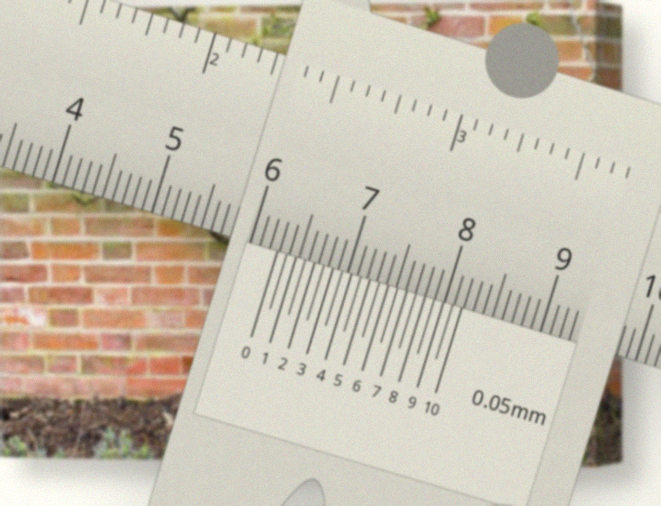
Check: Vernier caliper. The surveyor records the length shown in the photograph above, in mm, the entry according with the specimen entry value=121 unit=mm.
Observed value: value=62.8 unit=mm
